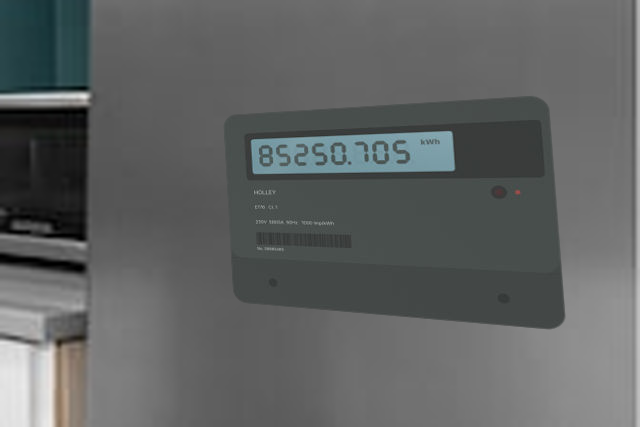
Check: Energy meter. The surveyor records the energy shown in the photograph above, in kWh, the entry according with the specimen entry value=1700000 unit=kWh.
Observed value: value=85250.705 unit=kWh
